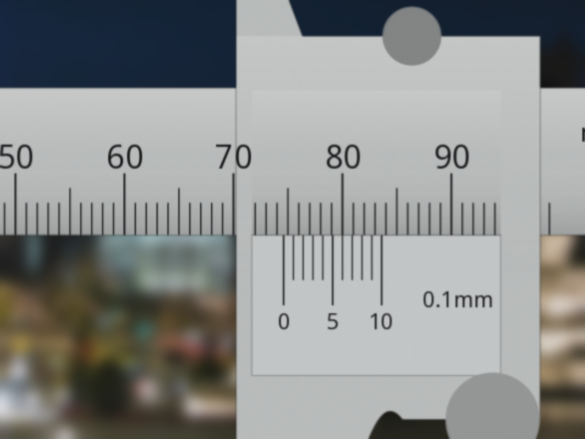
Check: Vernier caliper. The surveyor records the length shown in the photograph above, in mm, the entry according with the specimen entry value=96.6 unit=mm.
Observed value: value=74.6 unit=mm
